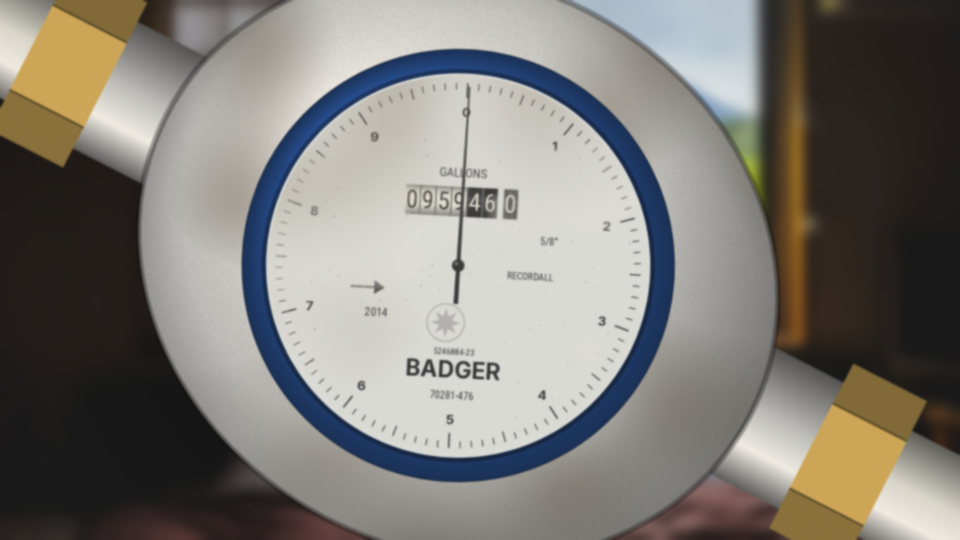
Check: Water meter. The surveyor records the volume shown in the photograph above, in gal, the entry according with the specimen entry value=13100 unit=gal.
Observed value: value=959460.0 unit=gal
